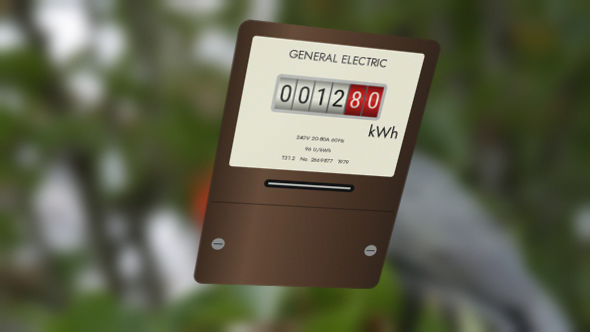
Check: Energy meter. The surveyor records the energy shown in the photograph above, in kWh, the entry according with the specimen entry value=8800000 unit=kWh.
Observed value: value=12.80 unit=kWh
